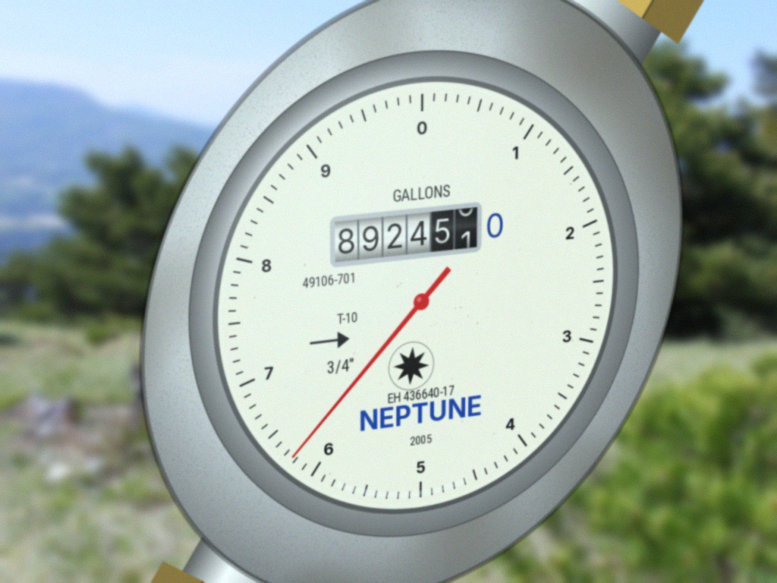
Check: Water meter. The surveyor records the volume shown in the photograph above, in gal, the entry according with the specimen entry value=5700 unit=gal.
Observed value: value=8924506.2 unit=gal
